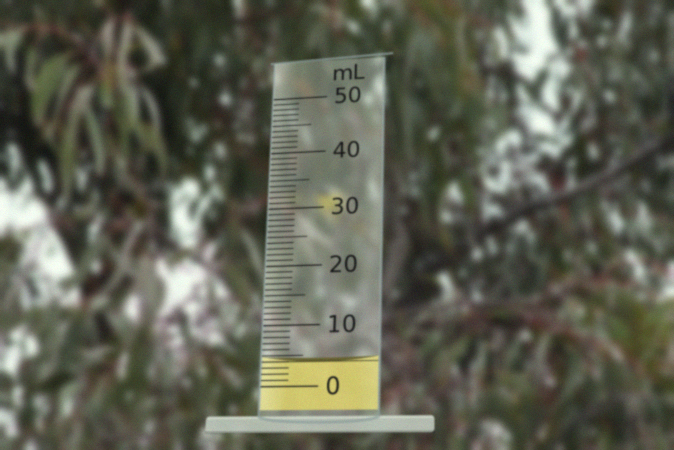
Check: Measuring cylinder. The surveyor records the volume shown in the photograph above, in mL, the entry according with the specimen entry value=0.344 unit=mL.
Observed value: value=4 unit=mL
